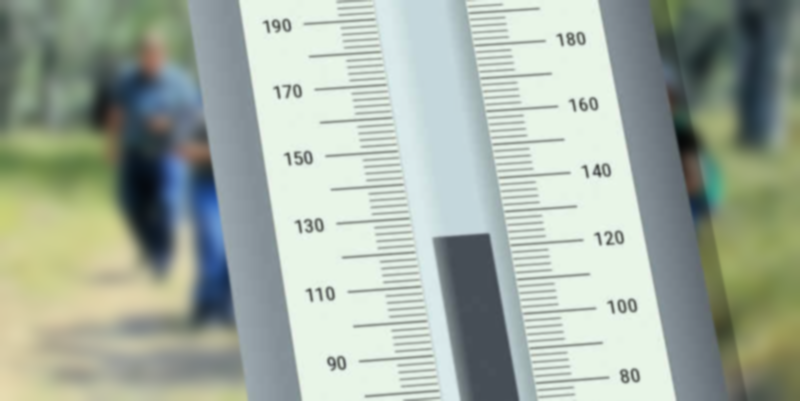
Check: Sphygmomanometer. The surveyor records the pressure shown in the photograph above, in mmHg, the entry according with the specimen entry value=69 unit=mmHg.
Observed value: value=124 unit=mmHg
